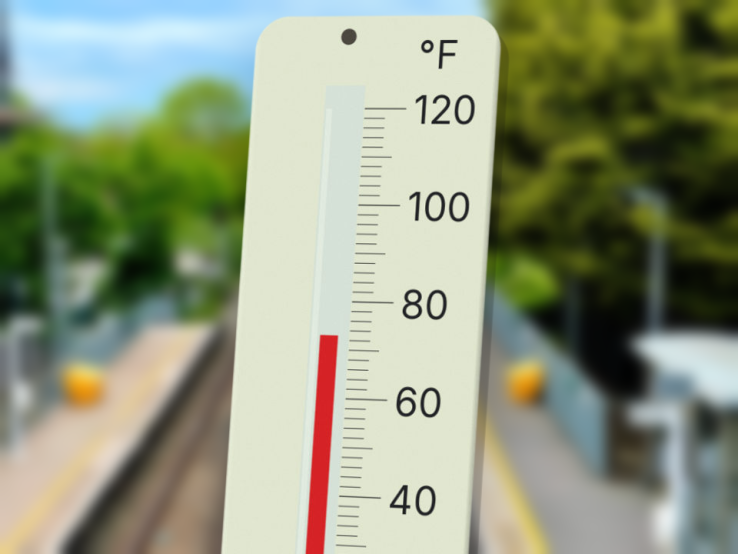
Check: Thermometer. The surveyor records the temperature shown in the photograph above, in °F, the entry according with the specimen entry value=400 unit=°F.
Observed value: value=73 unit=°F
